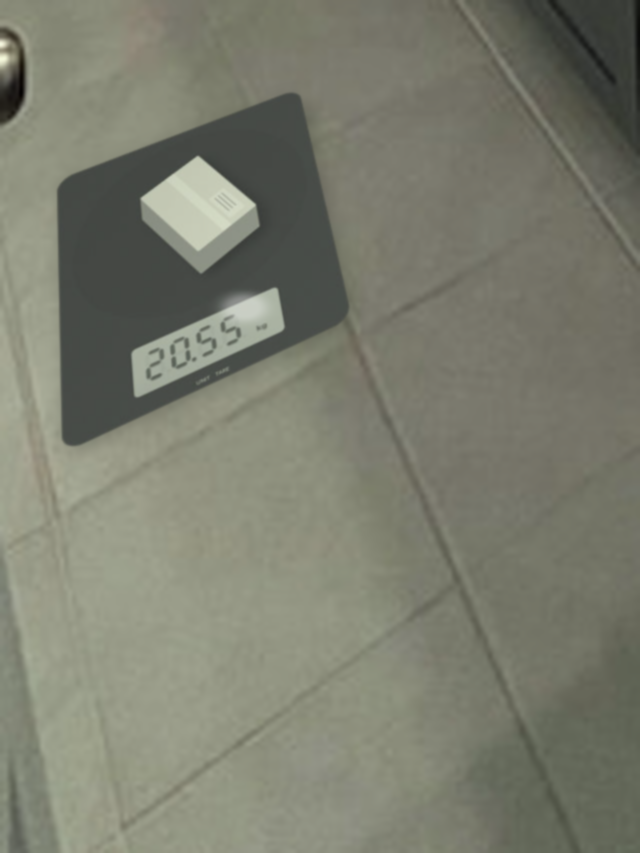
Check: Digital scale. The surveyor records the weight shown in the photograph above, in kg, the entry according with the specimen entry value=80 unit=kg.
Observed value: value=20.55 unit=kg
